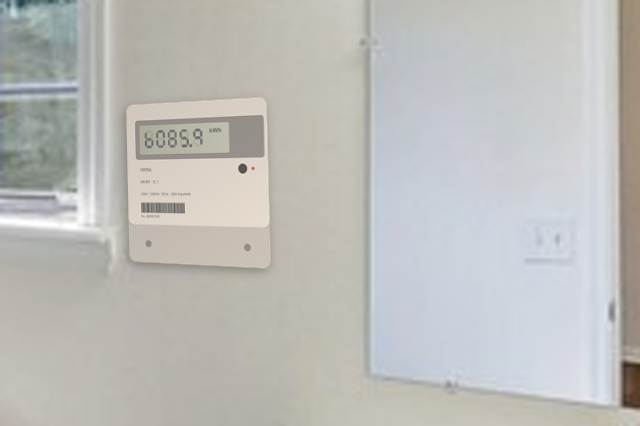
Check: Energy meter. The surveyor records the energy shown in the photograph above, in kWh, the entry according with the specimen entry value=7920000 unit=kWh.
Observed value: value=6085.9 unit=kWh
